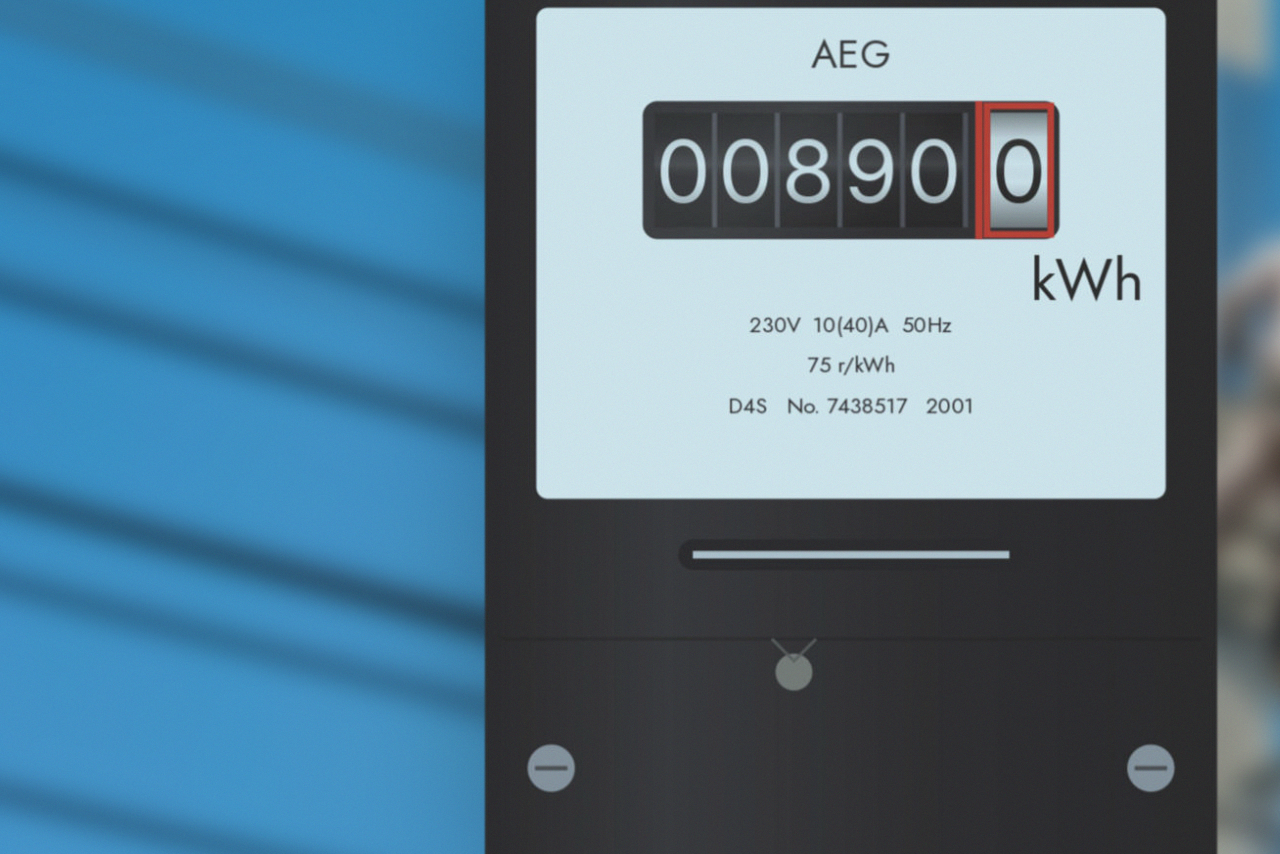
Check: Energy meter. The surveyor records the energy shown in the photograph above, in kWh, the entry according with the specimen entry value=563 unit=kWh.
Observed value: value=890.0 unit=kWh
